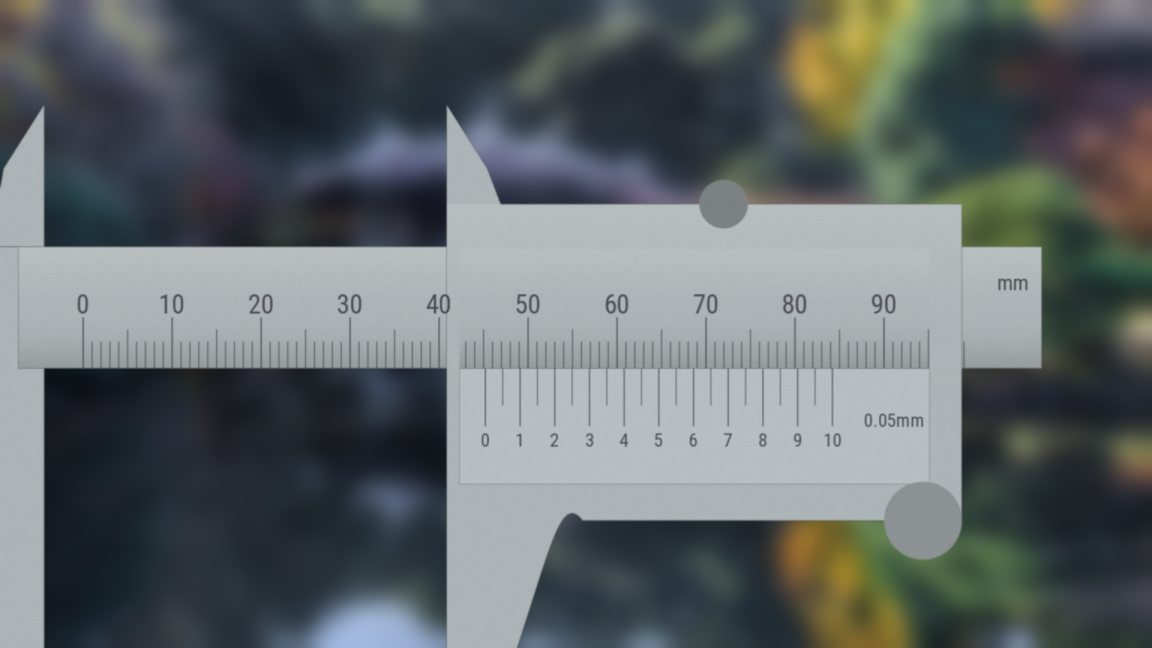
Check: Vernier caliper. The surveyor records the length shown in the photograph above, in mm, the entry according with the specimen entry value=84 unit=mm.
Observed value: value=45.2 unit=mm
